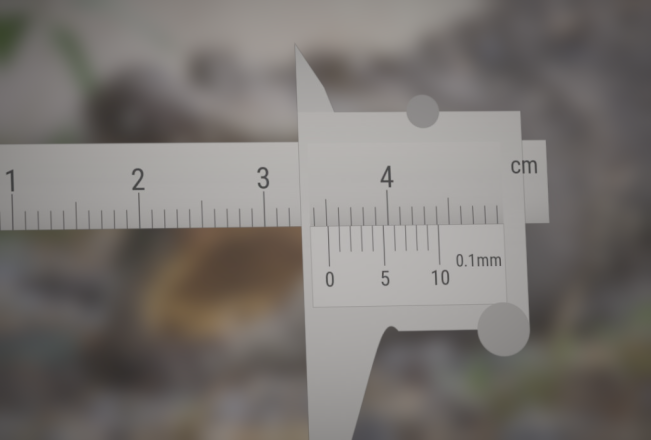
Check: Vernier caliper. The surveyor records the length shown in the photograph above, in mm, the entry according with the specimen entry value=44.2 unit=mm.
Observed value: value=35.1 unit=mm
